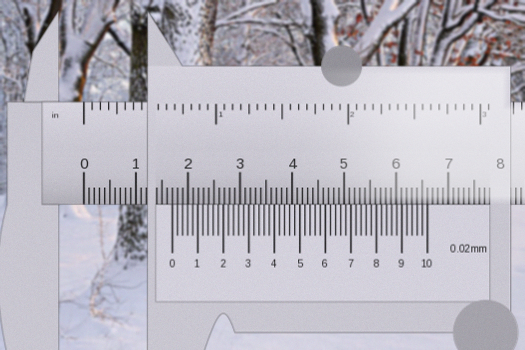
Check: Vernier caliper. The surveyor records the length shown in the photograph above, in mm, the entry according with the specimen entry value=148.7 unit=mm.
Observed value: value=17.0 unit=mm
